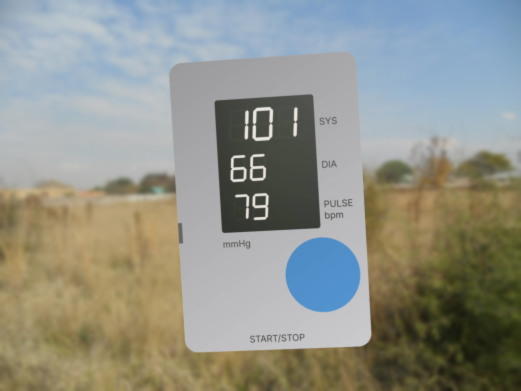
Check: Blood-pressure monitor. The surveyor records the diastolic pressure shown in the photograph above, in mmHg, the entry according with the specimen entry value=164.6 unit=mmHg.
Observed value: value=66 unit=mmHg
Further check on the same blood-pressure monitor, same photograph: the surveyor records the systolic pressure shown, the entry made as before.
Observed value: value=101 unit=mmHg
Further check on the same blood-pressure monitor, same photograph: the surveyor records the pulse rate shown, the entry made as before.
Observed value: value=79 unit=bpm
